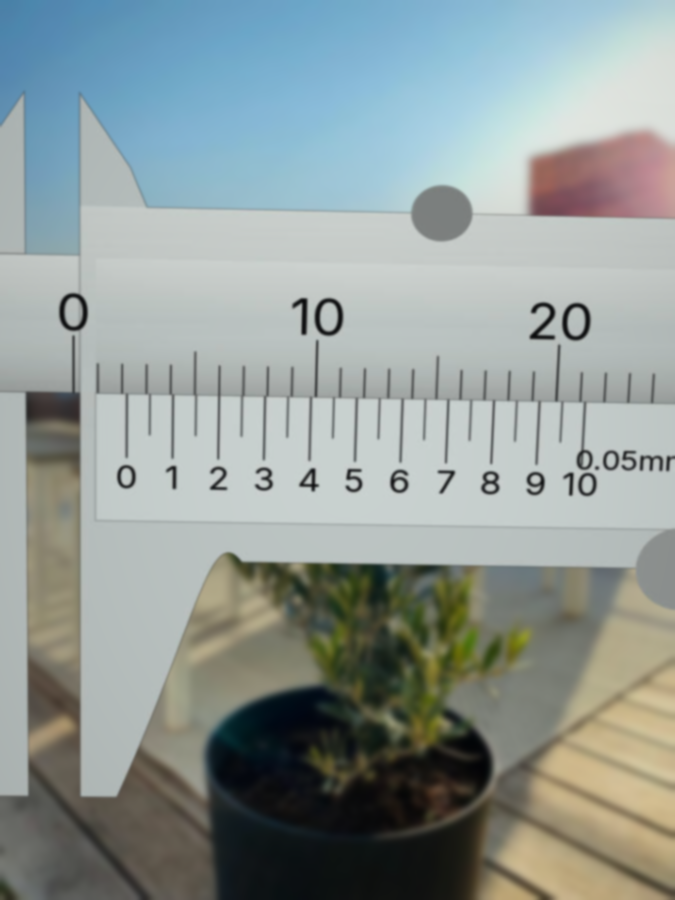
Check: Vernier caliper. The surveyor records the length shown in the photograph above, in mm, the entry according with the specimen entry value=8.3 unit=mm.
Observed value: value=2.2 unit=mm
